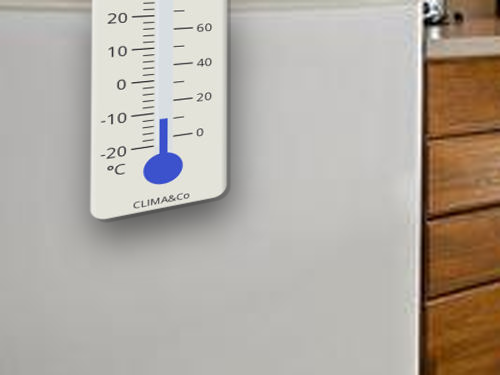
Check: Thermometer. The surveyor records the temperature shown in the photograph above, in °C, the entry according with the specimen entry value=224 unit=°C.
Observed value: value=-12 unit=°C
